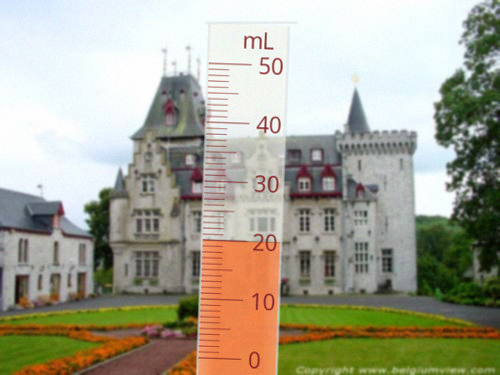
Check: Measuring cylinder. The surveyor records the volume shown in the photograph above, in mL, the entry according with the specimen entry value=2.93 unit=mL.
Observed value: value=20 unit=mL
